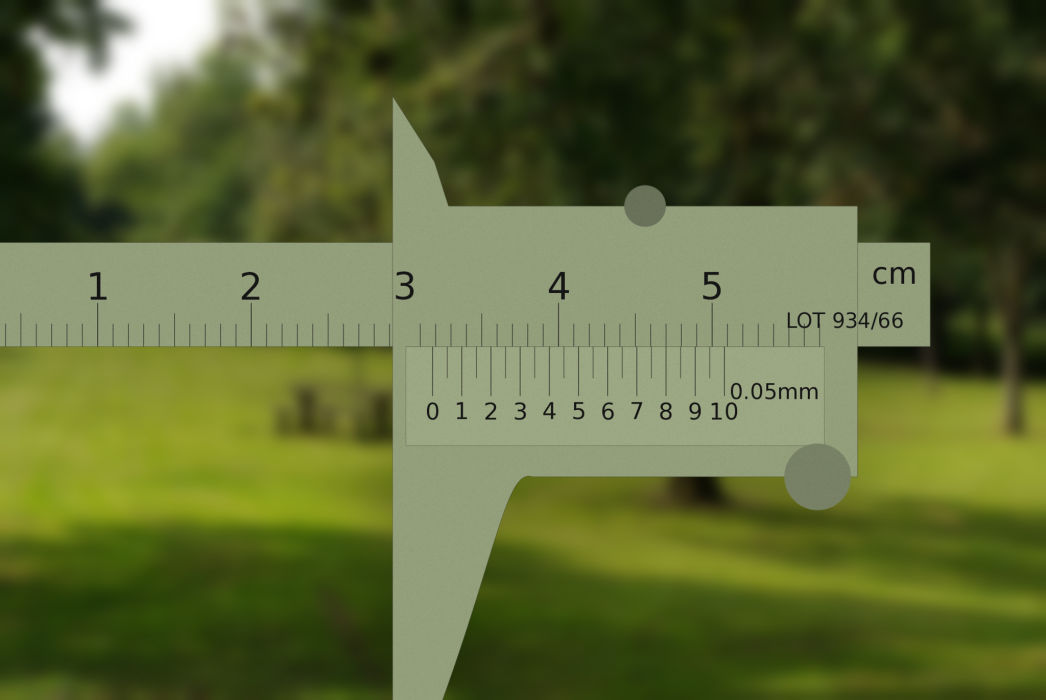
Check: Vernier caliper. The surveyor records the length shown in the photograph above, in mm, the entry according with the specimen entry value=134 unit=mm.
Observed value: value=31.8 unit=mm
